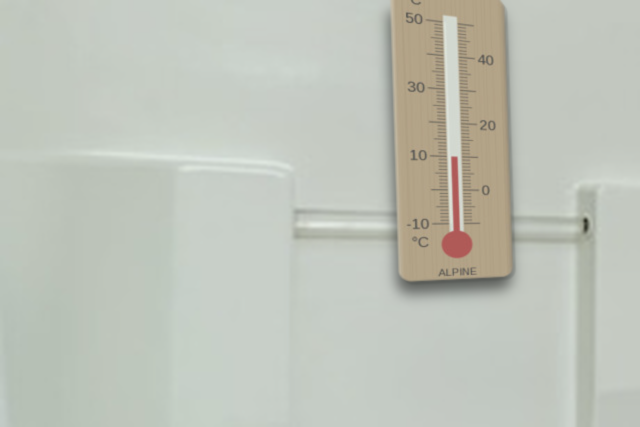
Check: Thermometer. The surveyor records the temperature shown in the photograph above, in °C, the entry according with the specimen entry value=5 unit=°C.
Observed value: value=10 unit=°C
